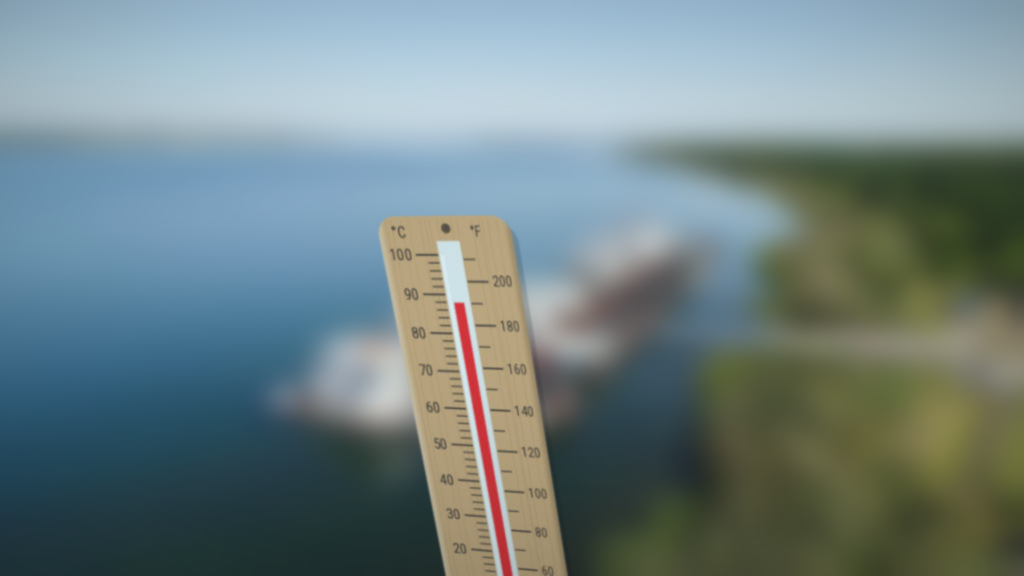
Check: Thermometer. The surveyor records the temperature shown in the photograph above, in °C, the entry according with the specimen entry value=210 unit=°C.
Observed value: value=88 unit=°C
